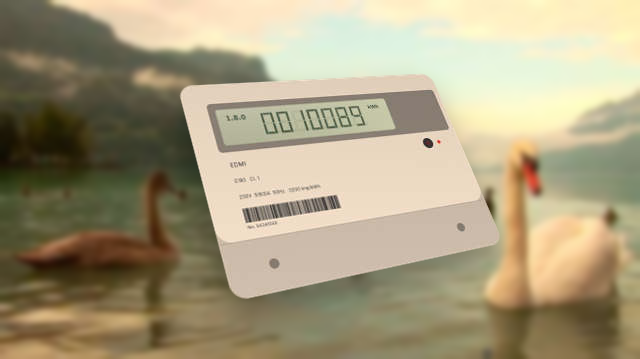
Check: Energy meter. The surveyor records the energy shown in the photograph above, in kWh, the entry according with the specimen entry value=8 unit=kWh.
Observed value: value=10089 unit=kWh
